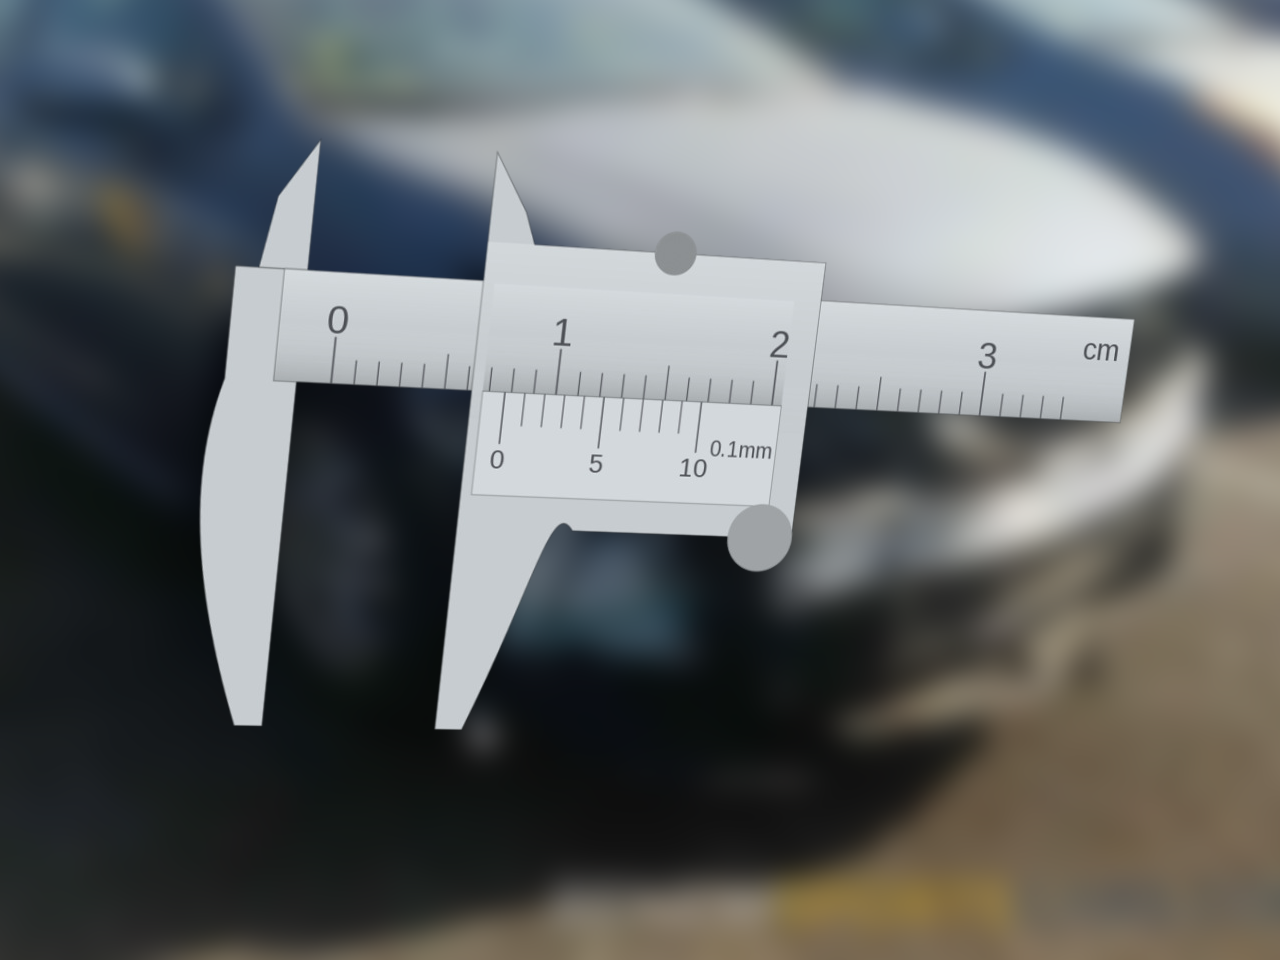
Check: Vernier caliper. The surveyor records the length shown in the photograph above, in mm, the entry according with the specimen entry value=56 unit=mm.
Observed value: value=7.7 unit=mm
